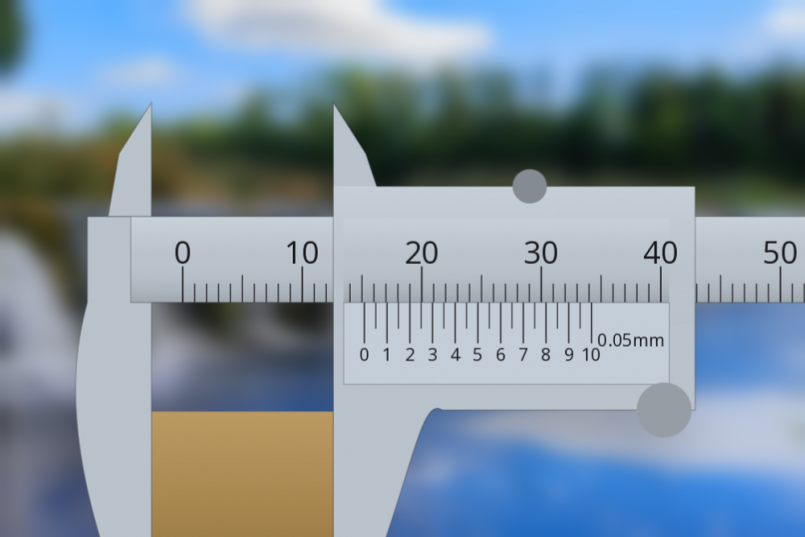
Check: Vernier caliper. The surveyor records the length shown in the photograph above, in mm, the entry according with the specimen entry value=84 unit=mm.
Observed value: value=15.2 unit=mm
